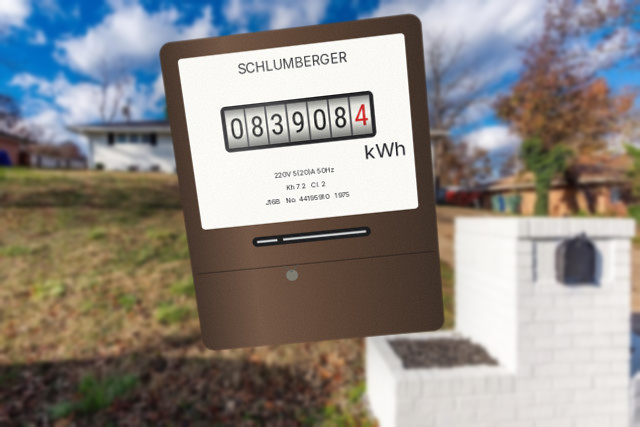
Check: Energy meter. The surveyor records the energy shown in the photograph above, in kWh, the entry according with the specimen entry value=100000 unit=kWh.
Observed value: value=83908.4 unit=kWh
